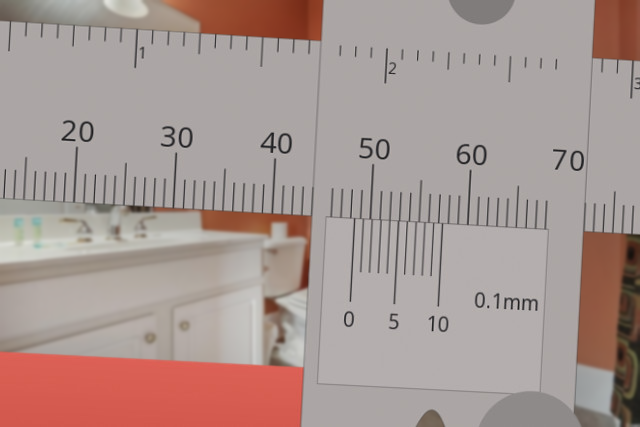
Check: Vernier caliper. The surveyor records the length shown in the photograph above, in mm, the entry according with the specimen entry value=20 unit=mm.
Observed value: value=48.4 unit=mm
